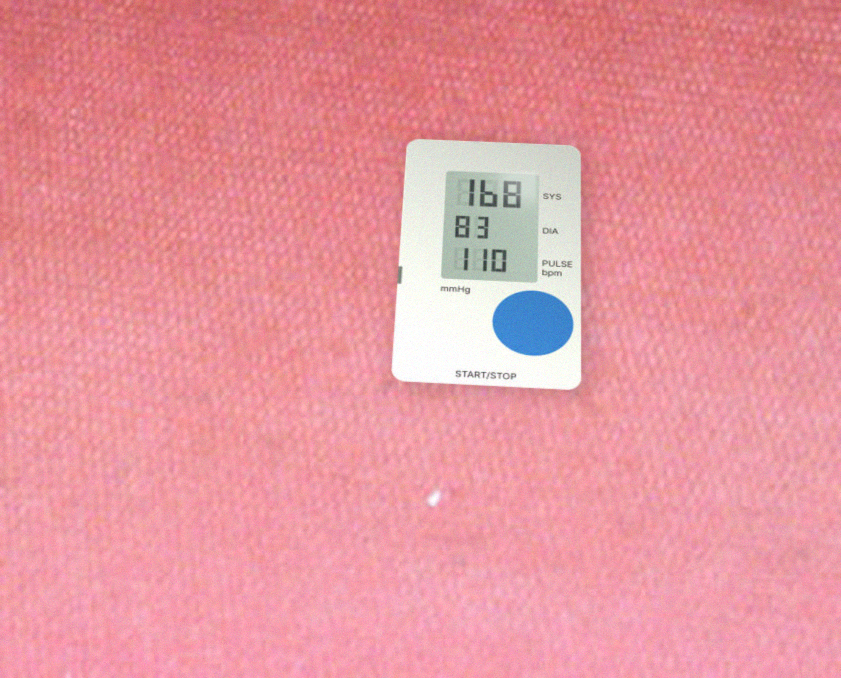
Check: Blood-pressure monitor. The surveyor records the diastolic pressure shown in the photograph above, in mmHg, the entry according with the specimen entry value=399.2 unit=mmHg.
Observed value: value=83 unit=mmHg
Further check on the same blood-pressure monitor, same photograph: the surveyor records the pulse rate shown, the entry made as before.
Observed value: value=110 unit=bpm
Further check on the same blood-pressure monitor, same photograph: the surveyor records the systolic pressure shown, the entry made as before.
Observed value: value=168 unit=mmHg
